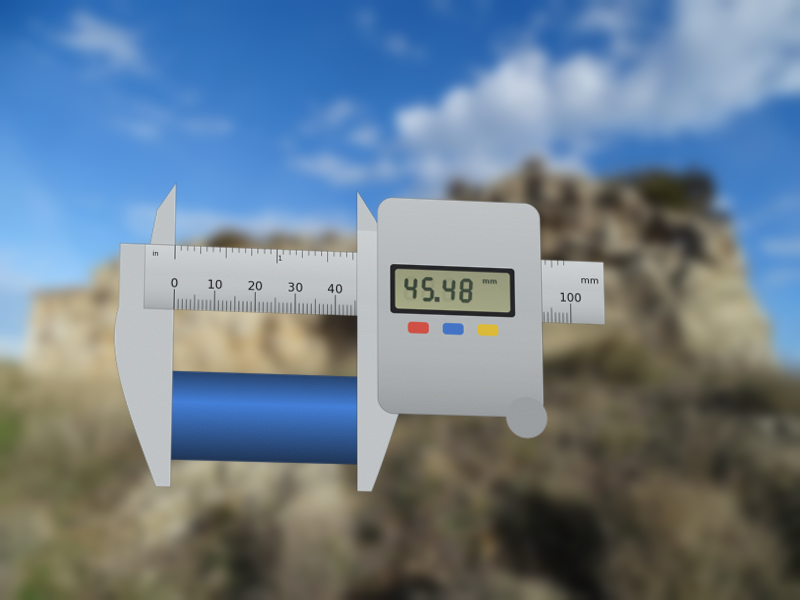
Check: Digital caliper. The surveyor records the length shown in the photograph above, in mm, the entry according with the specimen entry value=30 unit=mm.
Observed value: value=45.48 unit=mm
